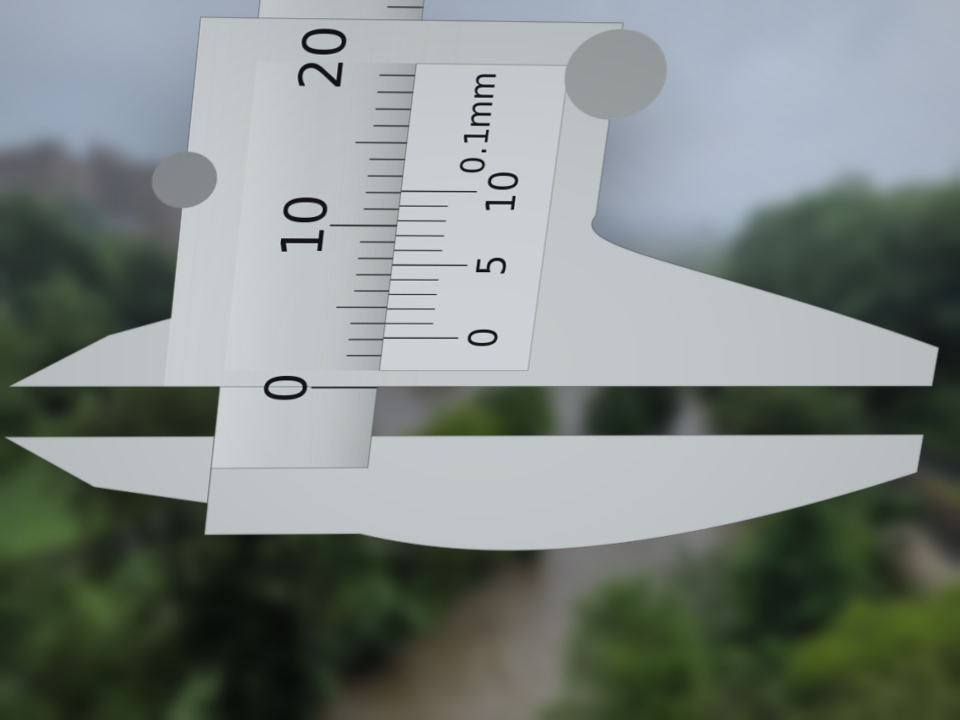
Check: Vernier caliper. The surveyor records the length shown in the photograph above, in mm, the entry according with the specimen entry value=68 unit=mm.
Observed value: value=3.1 unit=mm
